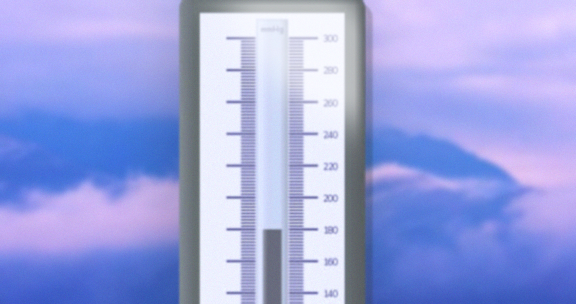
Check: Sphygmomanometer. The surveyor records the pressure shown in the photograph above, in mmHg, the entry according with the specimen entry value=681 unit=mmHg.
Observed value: value=180 unit=mmHg
